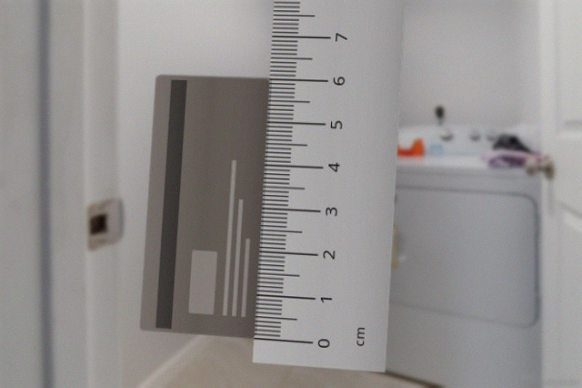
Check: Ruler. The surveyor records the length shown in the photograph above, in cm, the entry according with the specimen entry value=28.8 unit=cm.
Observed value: value=6 unit=cm
